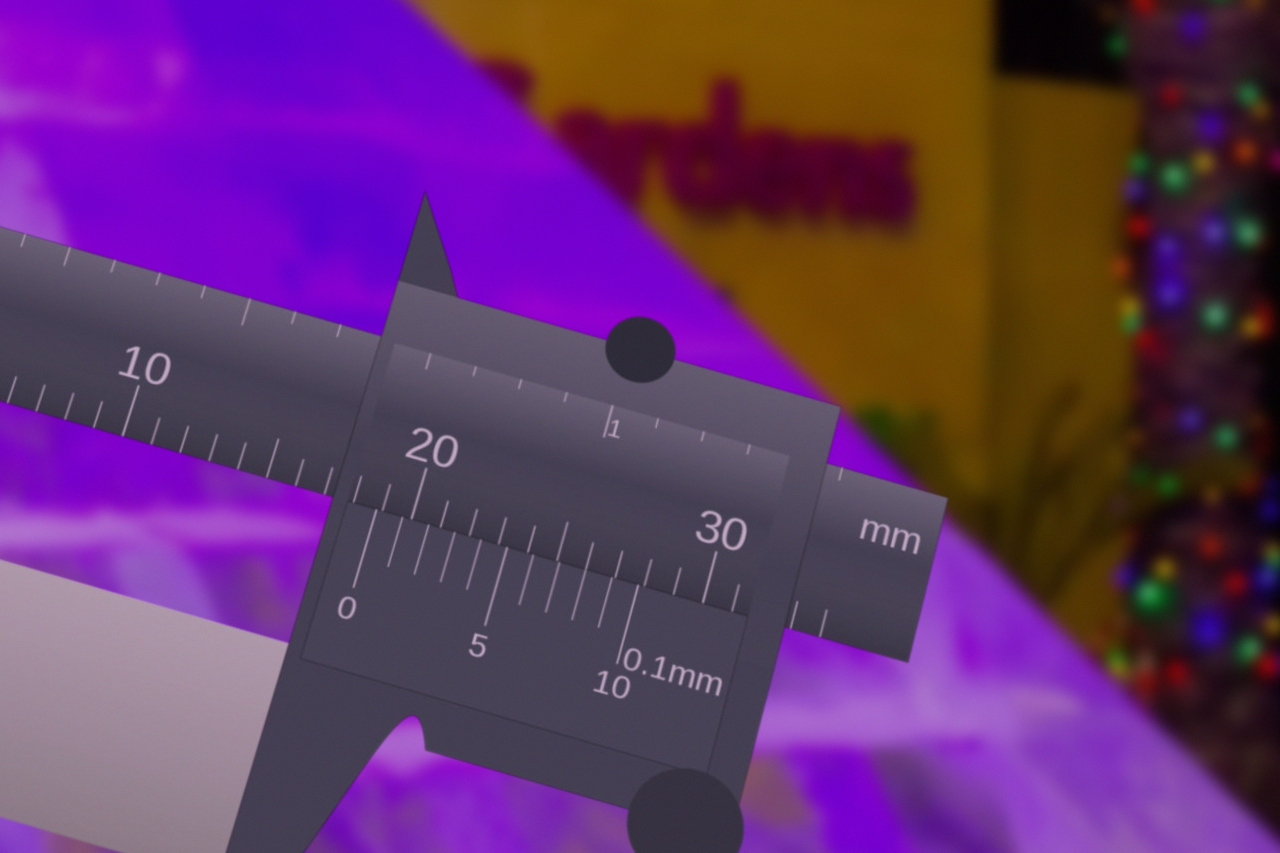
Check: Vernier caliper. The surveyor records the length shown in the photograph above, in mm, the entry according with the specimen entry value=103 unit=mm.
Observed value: value=18.8 unit=mm
